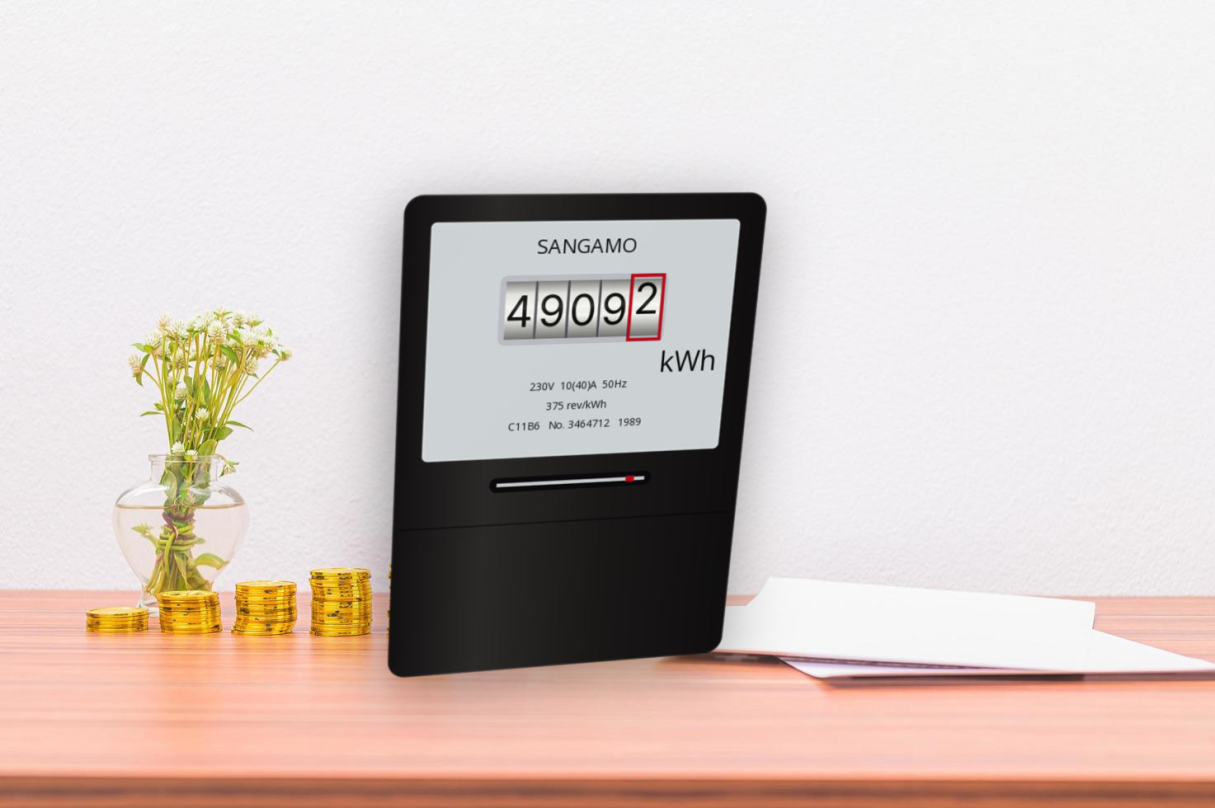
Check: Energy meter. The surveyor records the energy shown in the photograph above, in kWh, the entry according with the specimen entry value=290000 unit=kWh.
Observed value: value=4909.2 unit=kWh
